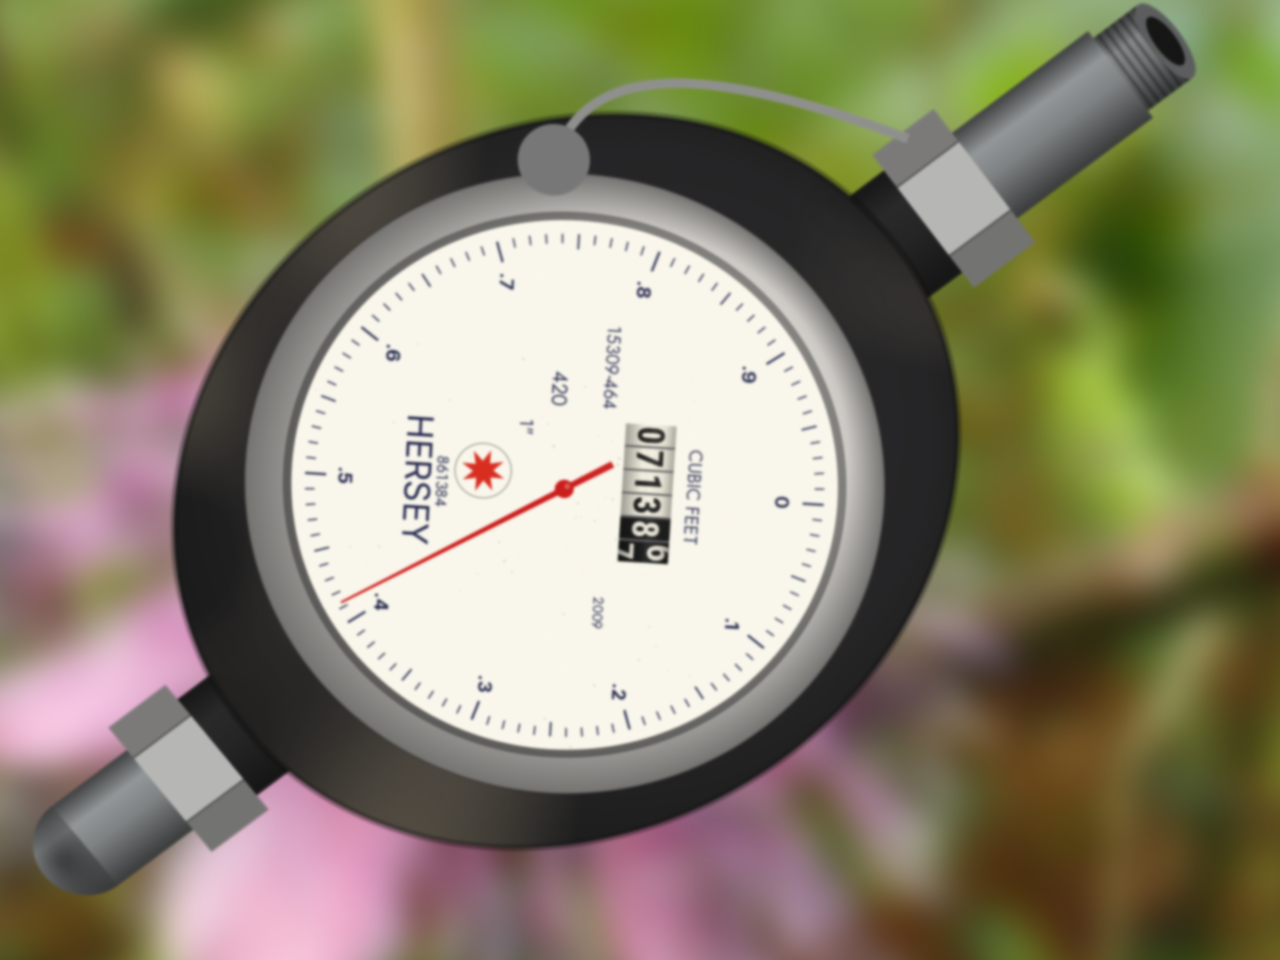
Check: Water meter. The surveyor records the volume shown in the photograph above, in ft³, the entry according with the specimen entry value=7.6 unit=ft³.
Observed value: value=71386.41 unit=ft³
